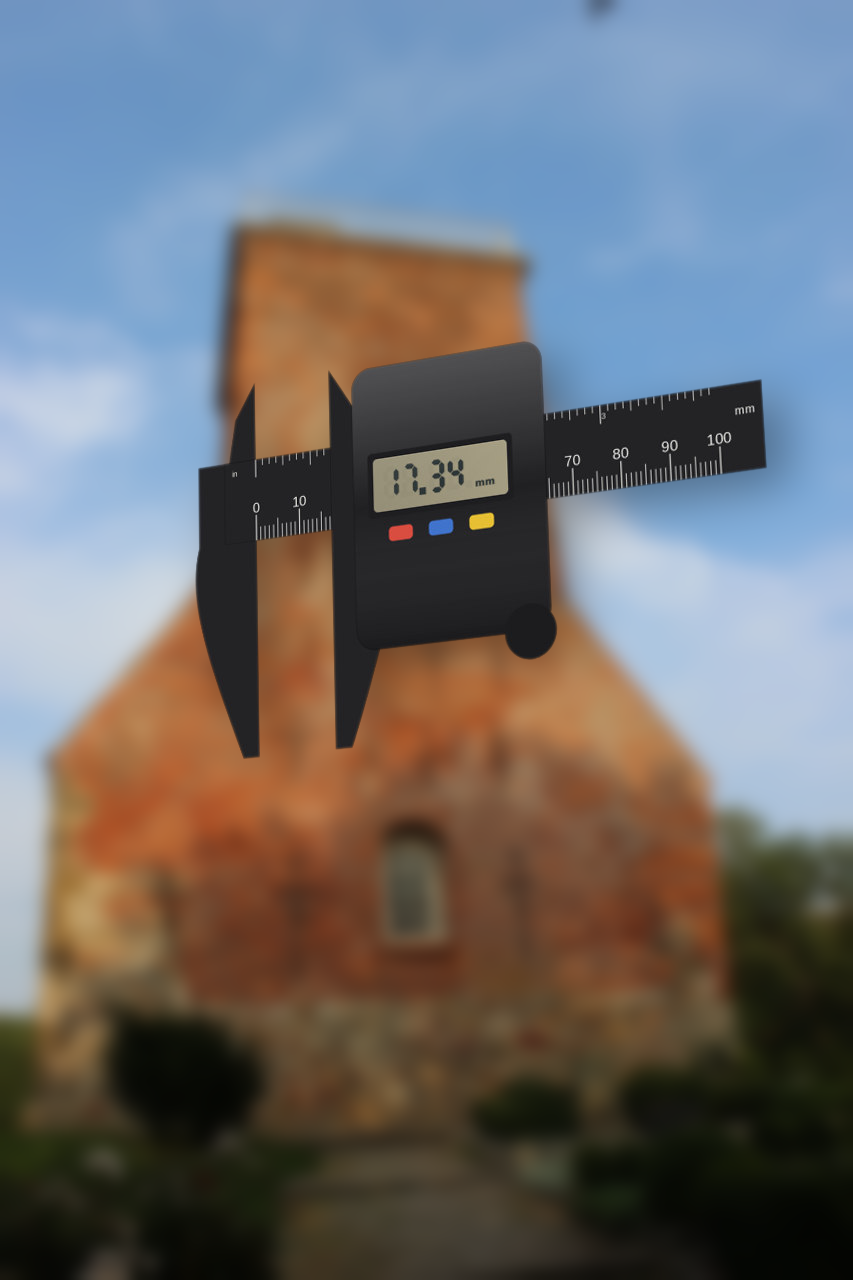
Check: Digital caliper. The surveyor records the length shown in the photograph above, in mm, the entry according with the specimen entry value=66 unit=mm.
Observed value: value=17.34 unit=mm
